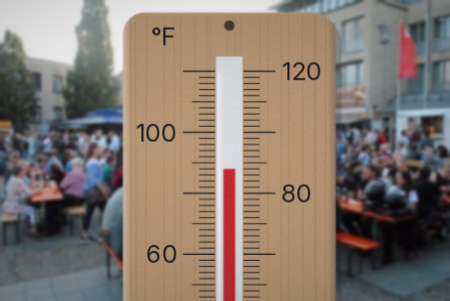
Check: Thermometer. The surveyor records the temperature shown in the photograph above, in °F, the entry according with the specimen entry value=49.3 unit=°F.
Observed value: value=88 unit=°F
